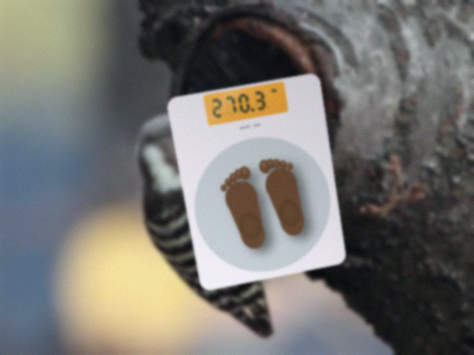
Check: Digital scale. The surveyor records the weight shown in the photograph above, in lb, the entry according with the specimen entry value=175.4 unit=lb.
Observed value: value=270.3 unit=lb
